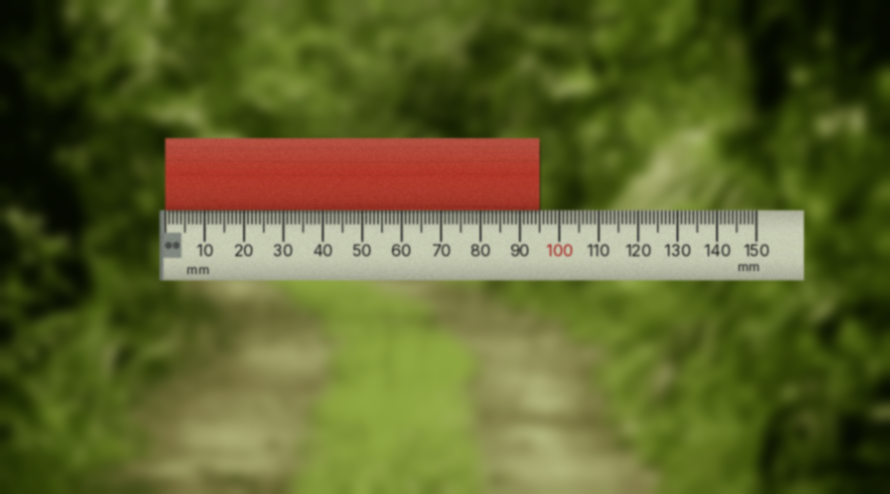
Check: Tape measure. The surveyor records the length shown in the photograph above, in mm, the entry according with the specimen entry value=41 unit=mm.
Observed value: value=95 unit=mm
